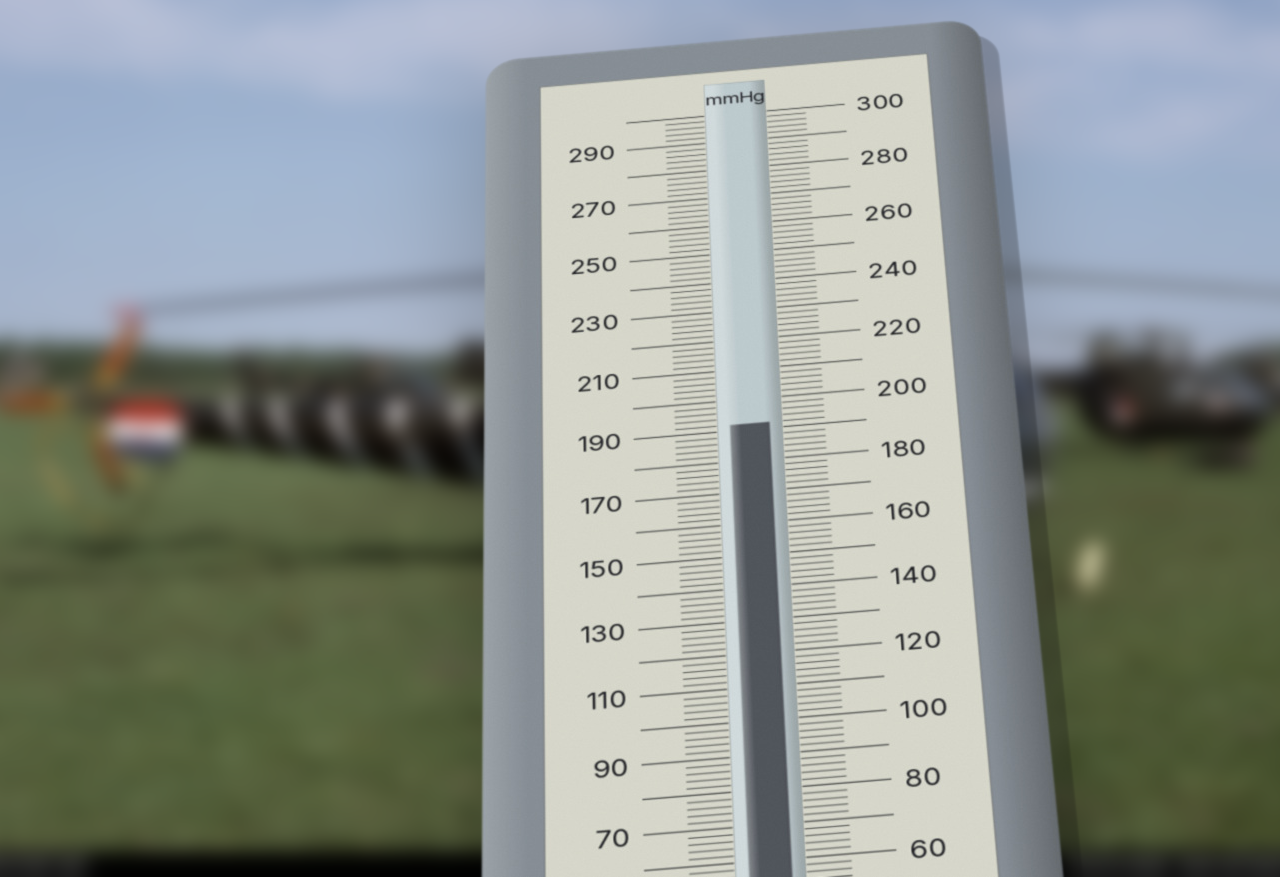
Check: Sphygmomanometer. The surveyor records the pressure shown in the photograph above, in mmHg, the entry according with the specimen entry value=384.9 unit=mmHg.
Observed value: value=192 unit=mmHg
